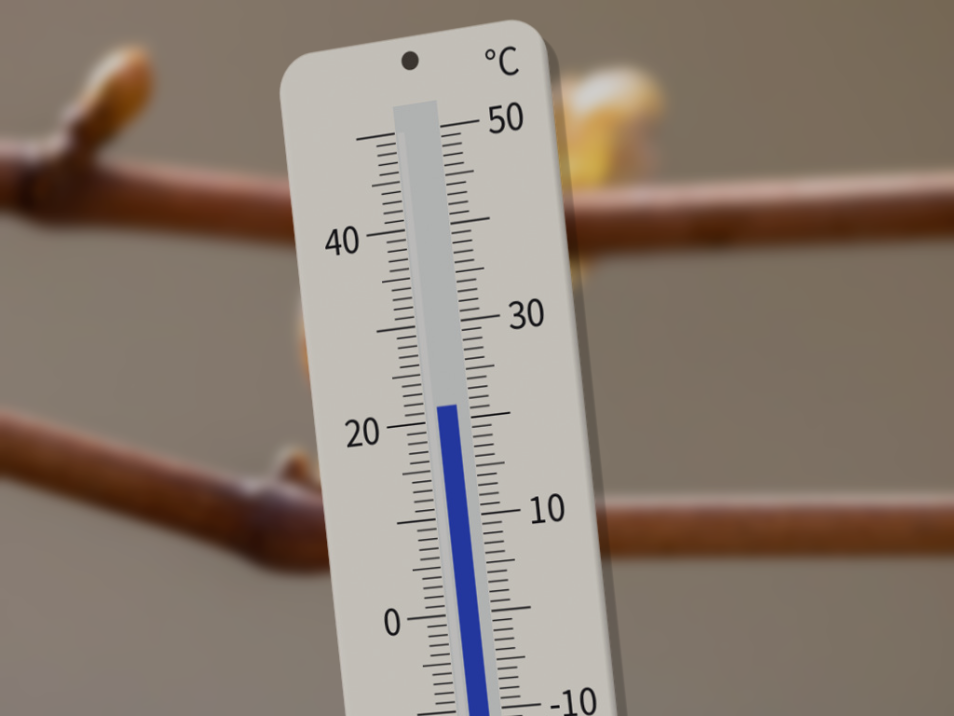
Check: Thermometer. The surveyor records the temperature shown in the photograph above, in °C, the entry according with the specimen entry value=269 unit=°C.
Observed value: value=21.5 unit=°C
